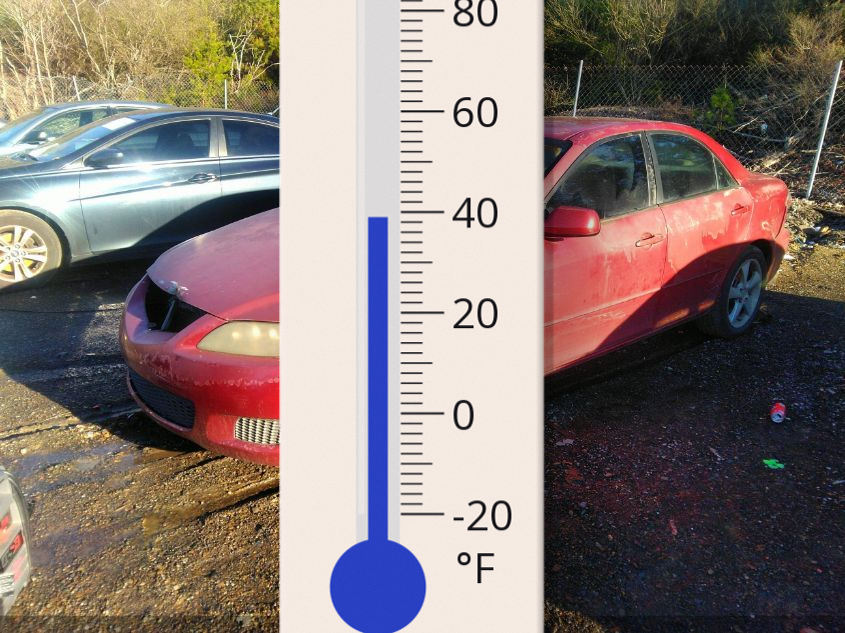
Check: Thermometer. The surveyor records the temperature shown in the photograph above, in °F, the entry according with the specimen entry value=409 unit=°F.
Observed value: value=39 unit=°F
